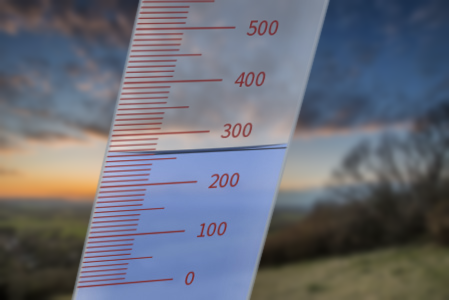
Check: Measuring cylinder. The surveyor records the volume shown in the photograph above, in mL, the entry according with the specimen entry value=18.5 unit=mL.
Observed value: value=260 unit=mL
